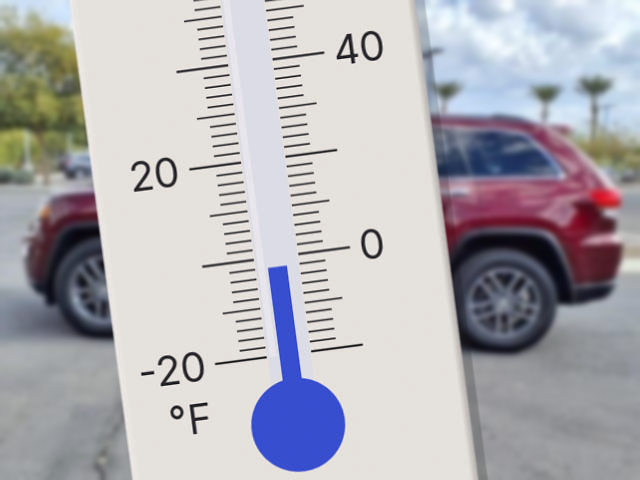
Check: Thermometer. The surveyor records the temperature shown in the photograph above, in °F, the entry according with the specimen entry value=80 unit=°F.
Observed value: value=-2 unit=°F
